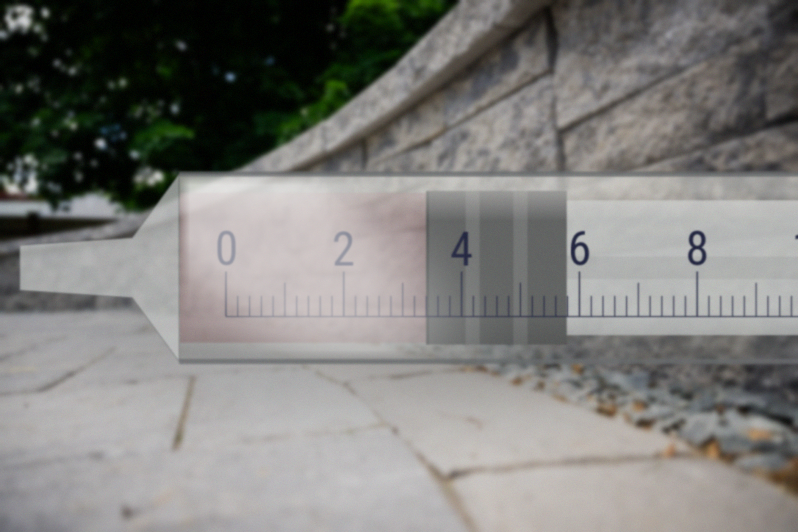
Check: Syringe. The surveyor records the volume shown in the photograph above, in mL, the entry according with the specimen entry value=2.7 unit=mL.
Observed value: value=3.4 unit=mL
